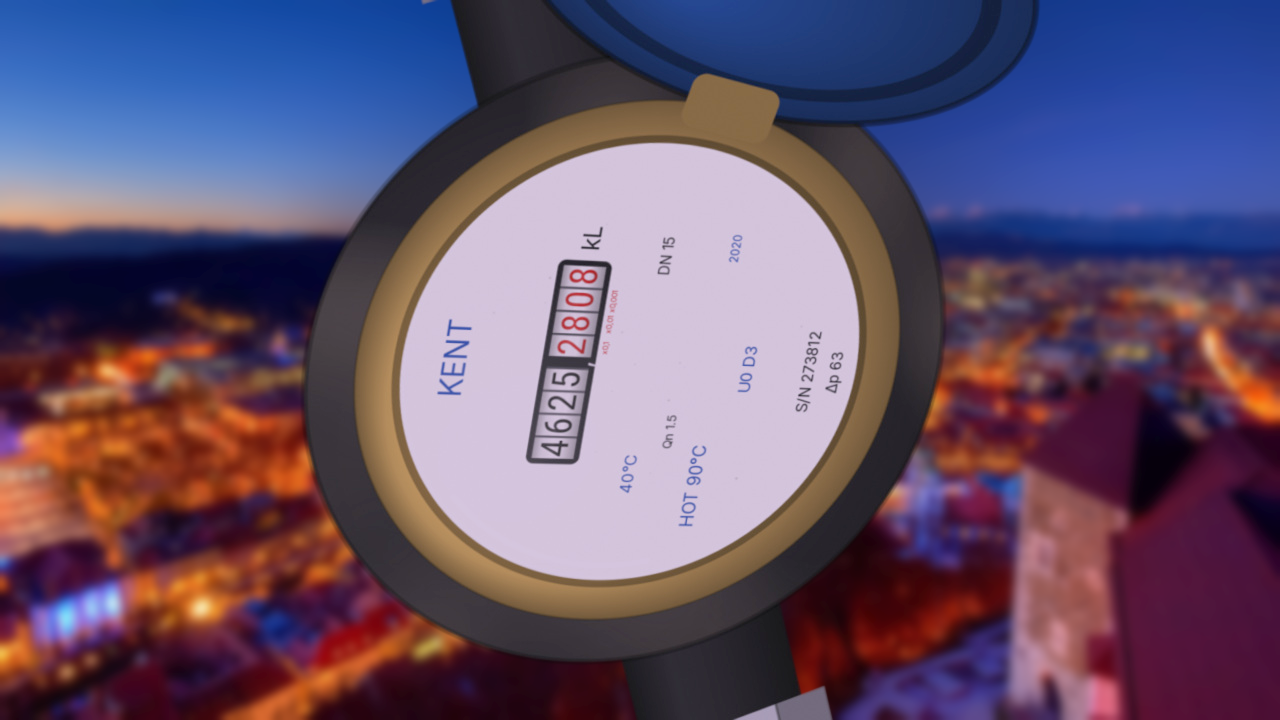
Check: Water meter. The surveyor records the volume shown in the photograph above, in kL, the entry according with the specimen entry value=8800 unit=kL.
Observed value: value=4625.2808 unit=kL
